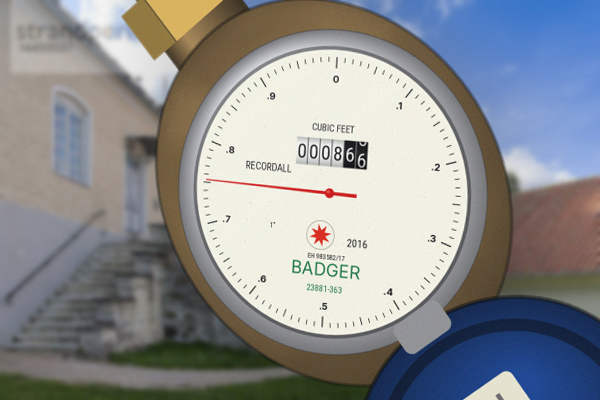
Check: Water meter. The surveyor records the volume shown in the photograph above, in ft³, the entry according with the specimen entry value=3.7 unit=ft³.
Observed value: value=865.75 unit=ft³
